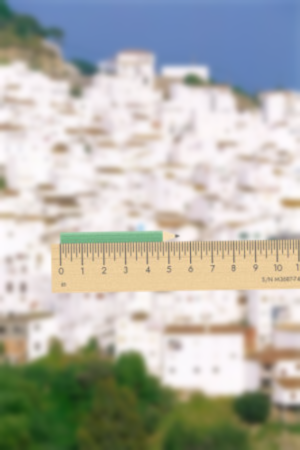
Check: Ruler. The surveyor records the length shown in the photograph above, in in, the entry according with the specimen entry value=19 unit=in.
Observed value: value=5.5 unit=in
